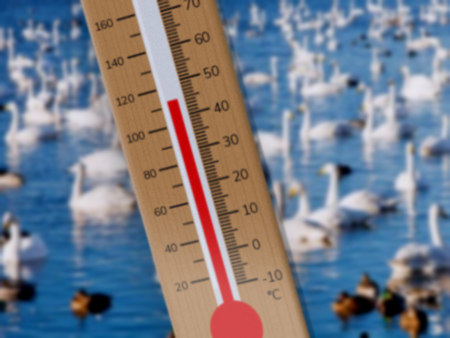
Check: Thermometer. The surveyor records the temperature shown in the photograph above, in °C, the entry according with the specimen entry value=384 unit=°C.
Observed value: value=45 unit=°C
